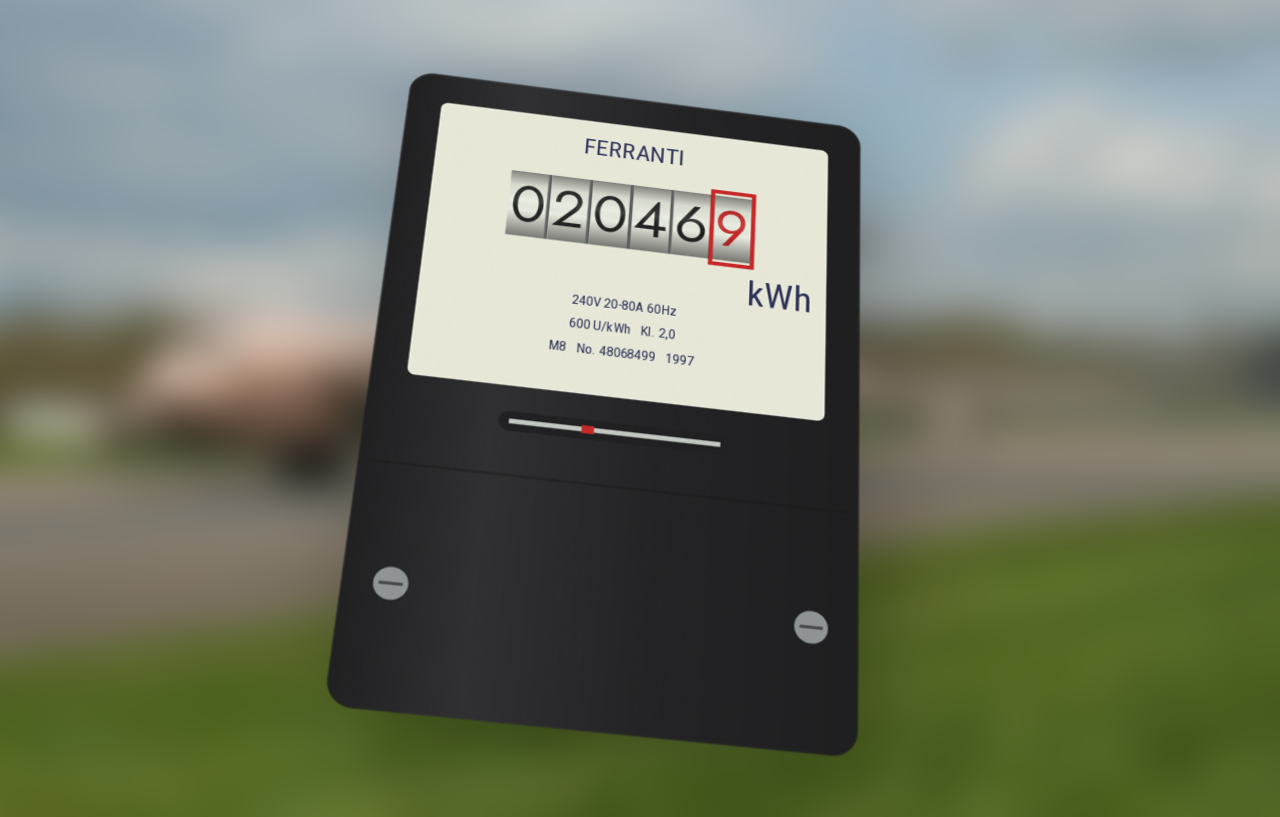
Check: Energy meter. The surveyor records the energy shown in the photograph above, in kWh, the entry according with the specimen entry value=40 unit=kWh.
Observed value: value=2046.9 unit=kWh
